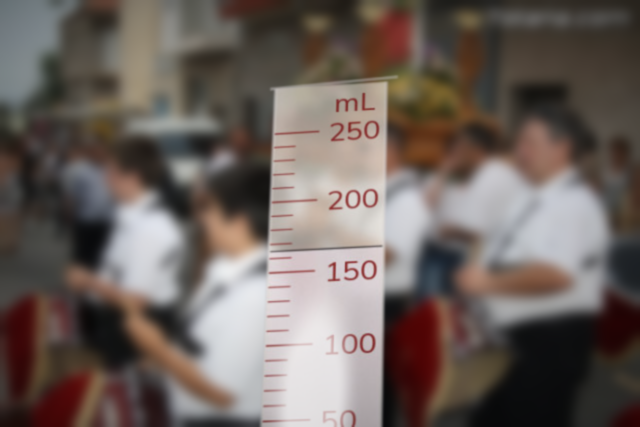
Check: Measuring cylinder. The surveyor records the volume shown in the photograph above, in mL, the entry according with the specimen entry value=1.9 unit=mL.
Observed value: value=165 unit=mL
